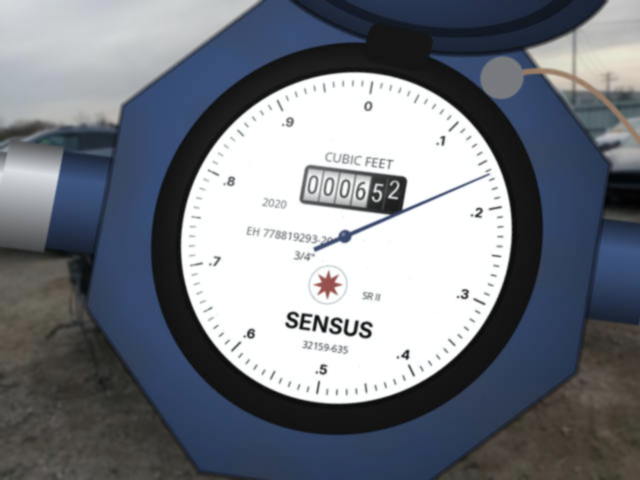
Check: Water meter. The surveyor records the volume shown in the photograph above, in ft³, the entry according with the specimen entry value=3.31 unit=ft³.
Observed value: value=652.16 unit=ft³
